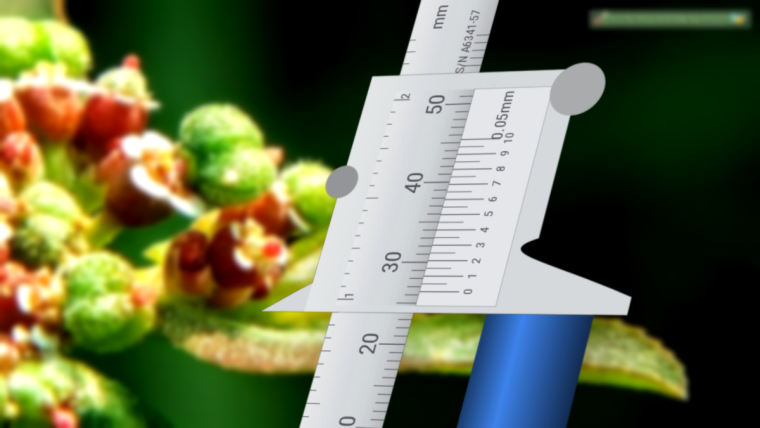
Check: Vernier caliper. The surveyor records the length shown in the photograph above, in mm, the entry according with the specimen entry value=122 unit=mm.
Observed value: value=26.4 unit=mm
